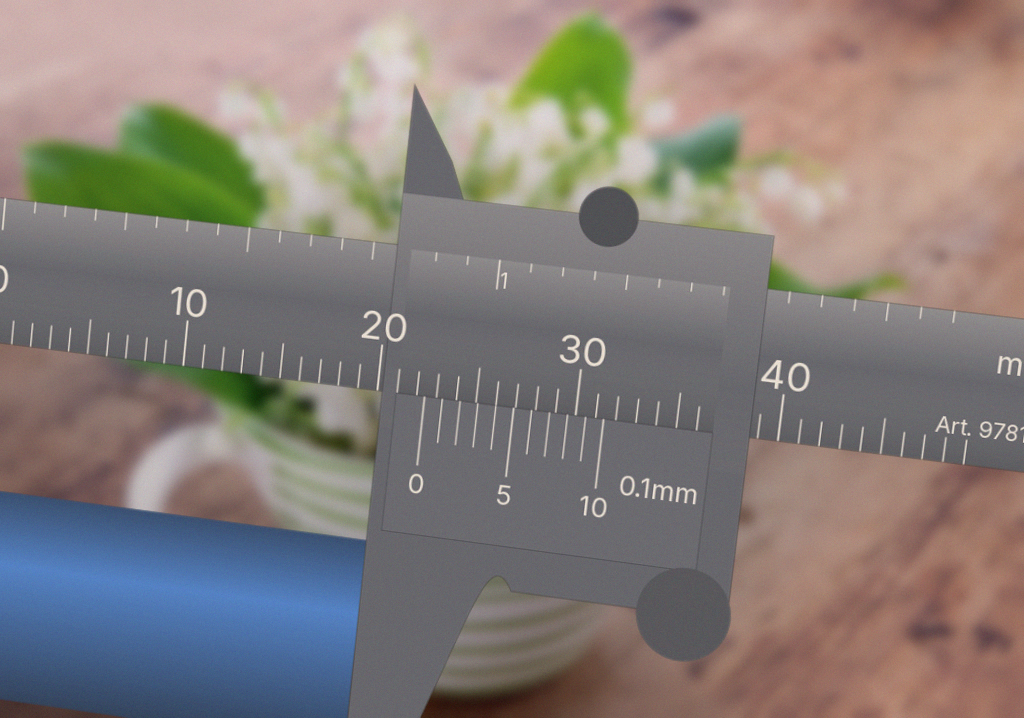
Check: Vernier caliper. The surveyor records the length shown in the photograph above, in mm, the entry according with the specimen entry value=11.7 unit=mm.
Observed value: value=22.4 unit=mm
